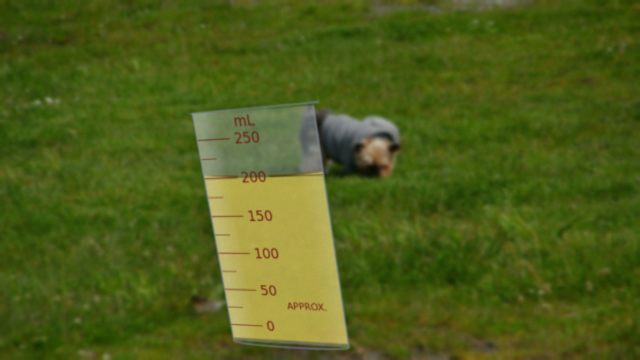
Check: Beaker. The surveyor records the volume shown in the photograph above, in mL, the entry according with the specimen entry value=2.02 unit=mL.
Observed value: value=200 unit=mL
